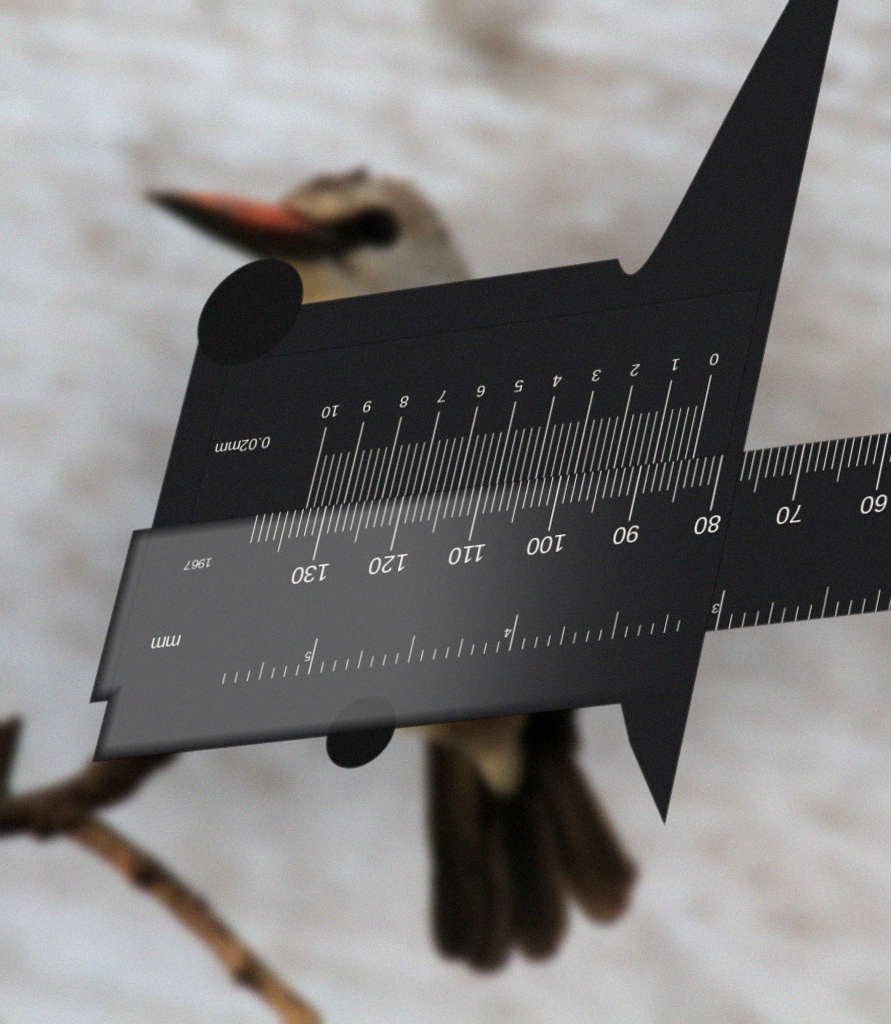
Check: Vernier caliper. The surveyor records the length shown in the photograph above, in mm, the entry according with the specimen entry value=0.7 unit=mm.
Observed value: value=83.6 unit=mm
